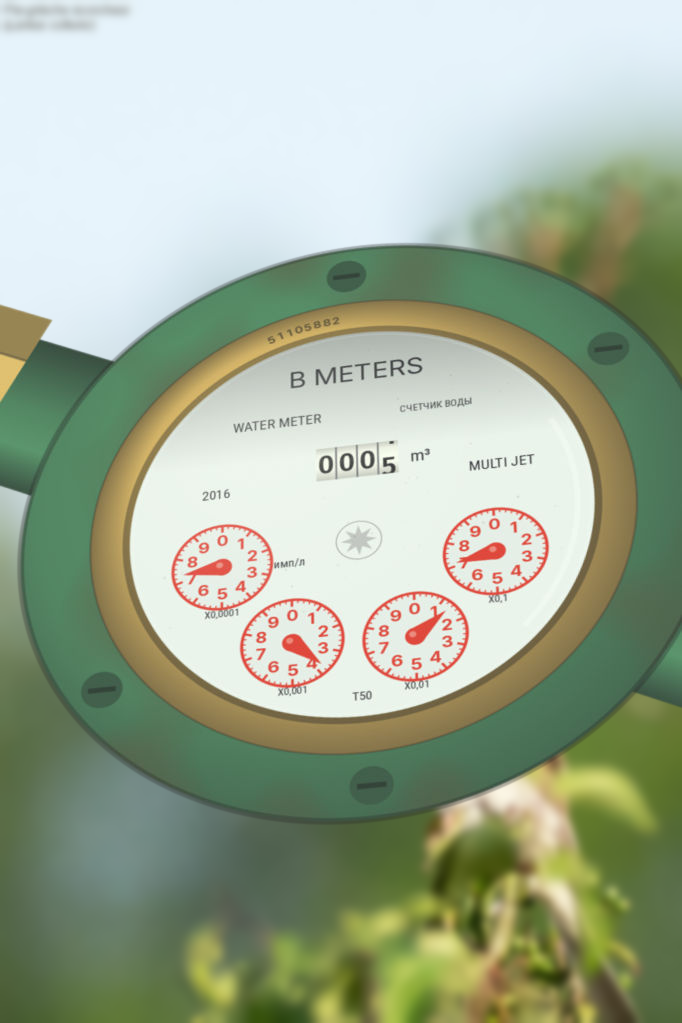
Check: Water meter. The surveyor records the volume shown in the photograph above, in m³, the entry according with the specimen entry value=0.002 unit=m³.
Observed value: value=4.7137 unit=m³
